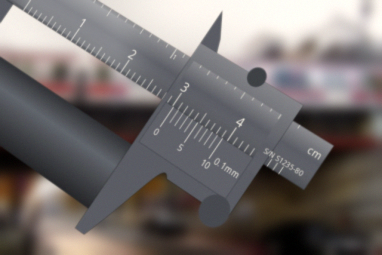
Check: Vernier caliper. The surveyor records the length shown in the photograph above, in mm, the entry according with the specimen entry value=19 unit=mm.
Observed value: value=30.2 unit=mm
